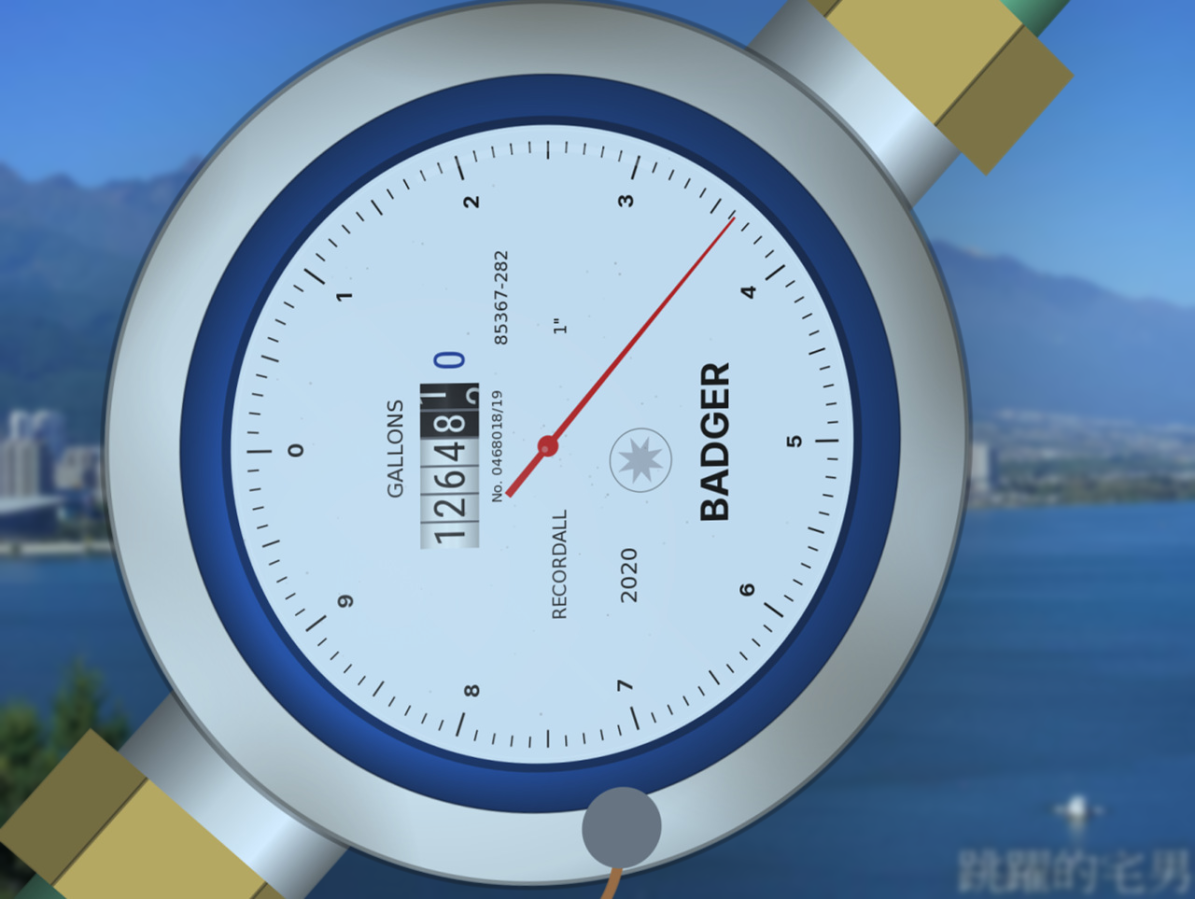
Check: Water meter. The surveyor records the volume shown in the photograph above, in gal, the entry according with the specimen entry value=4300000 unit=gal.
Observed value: value=1264813.6 unit=gal
